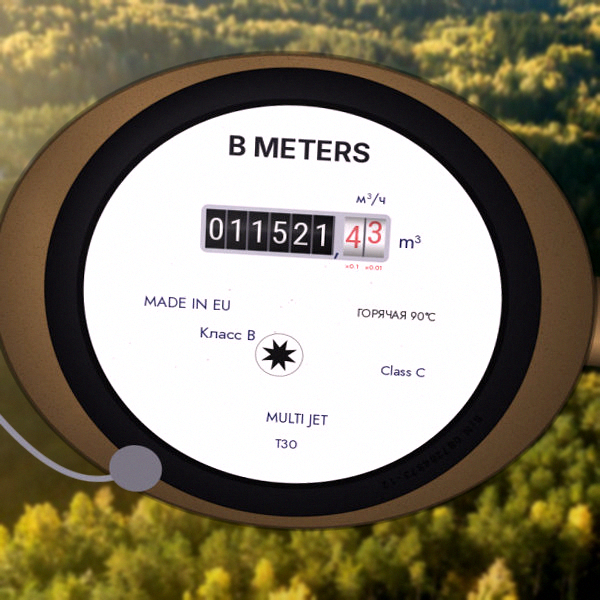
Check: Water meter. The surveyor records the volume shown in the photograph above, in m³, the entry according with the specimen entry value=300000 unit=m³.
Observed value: value=11521.43 unit=m³
